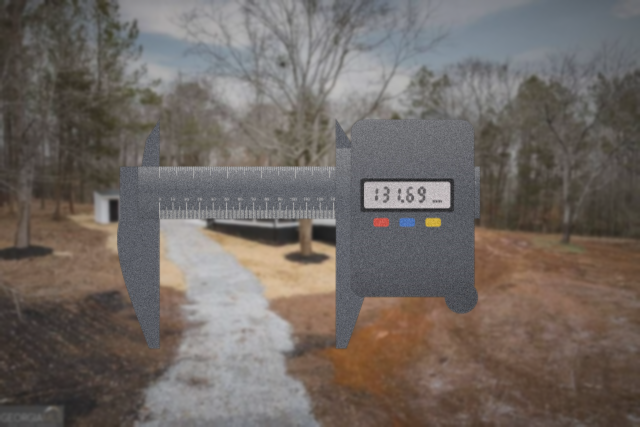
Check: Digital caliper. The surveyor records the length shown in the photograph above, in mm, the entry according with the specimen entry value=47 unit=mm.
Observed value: value=131.69 unit=mm
